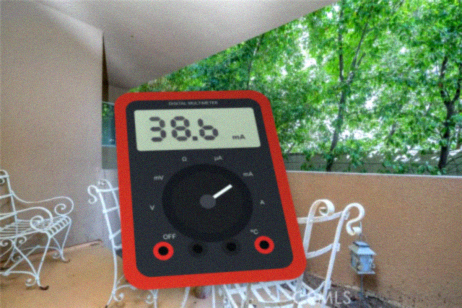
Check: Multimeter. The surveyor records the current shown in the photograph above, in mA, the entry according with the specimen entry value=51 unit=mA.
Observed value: value=38.6 unit=mA
